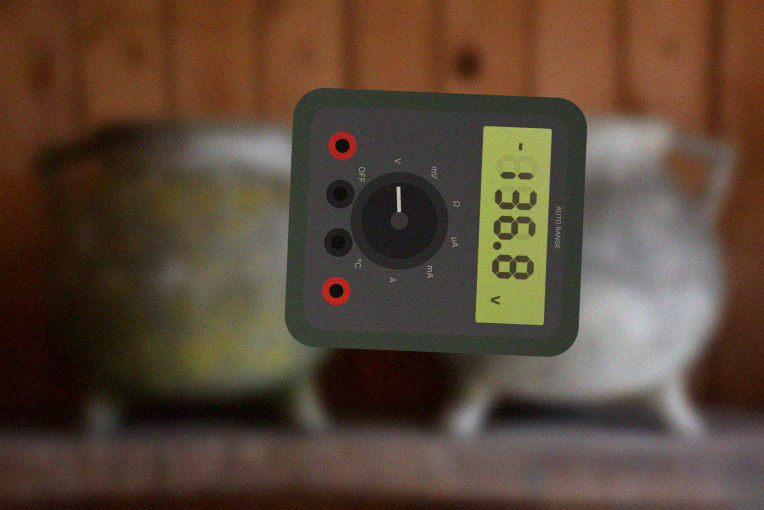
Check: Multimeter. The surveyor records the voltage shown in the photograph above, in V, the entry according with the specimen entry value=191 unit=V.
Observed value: value=-136.8 unit=V
